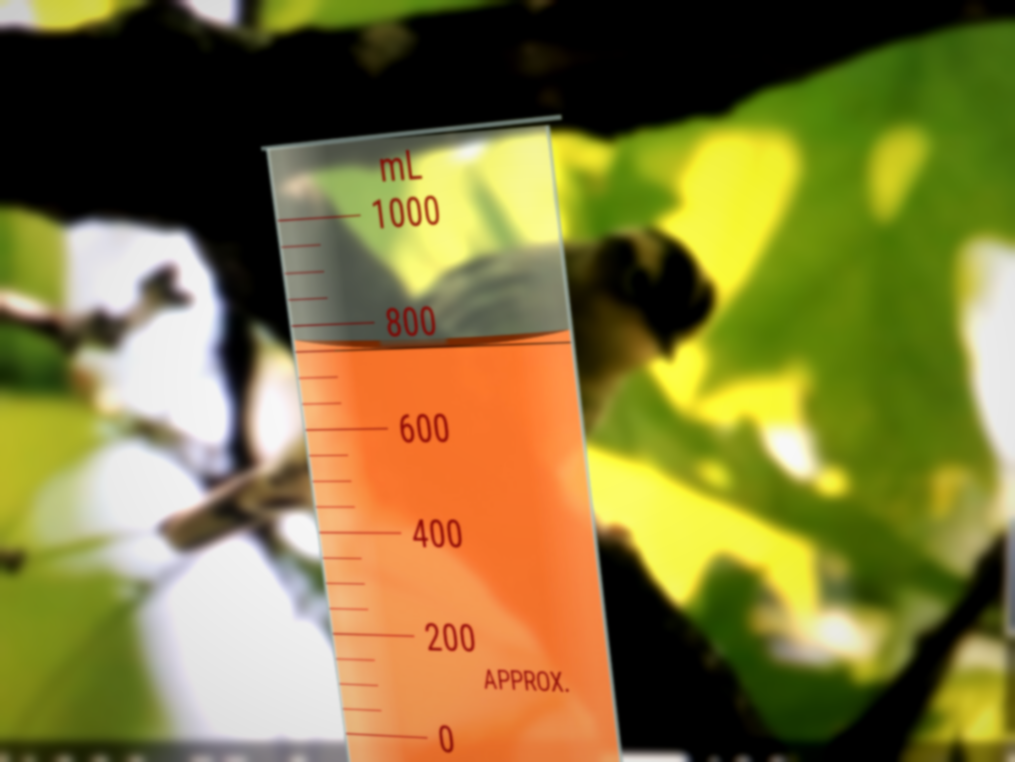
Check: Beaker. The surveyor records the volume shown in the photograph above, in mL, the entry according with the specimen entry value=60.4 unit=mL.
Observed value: value=750 unit=mL
